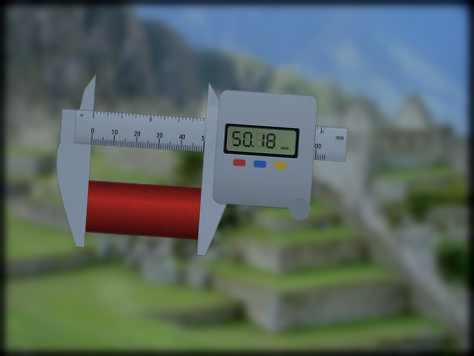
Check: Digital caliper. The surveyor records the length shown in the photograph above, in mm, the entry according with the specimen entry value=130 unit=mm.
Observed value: value=50.18 unit=mm
